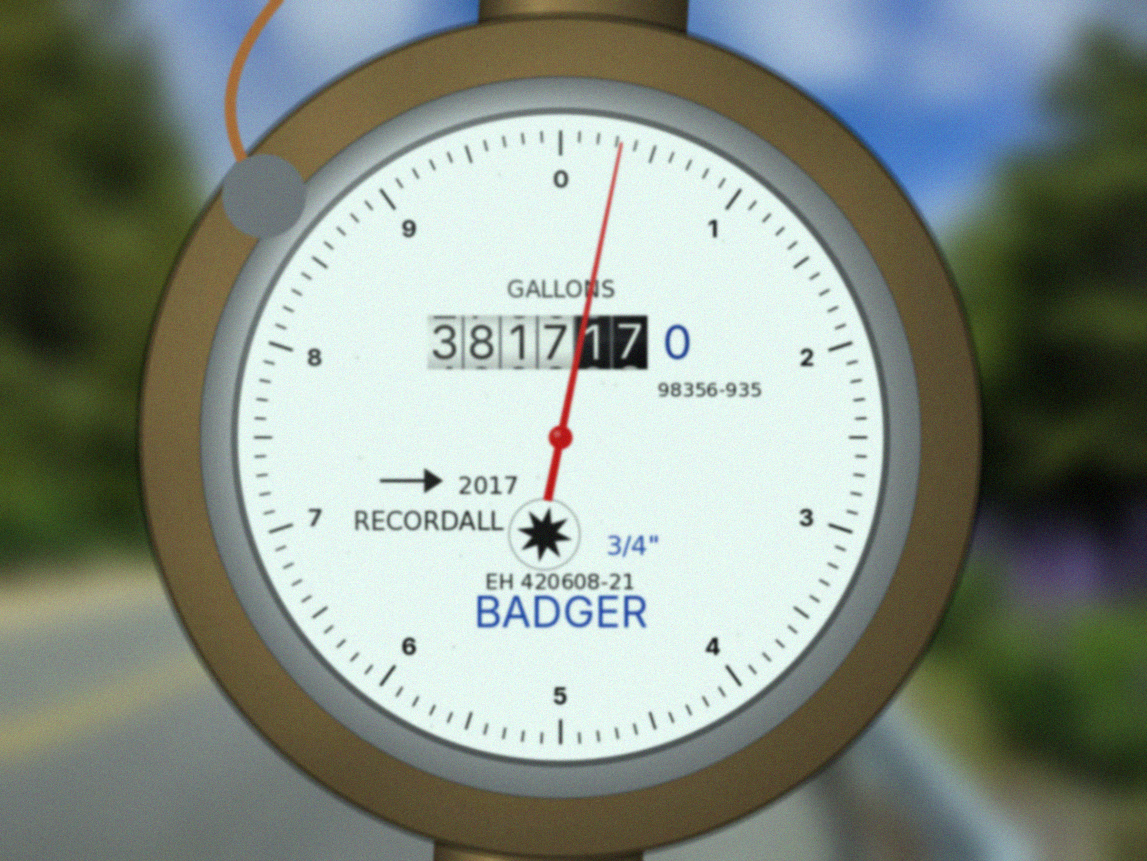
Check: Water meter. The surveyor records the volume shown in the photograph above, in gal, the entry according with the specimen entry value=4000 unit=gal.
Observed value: value=3817170.3 unit=gal
